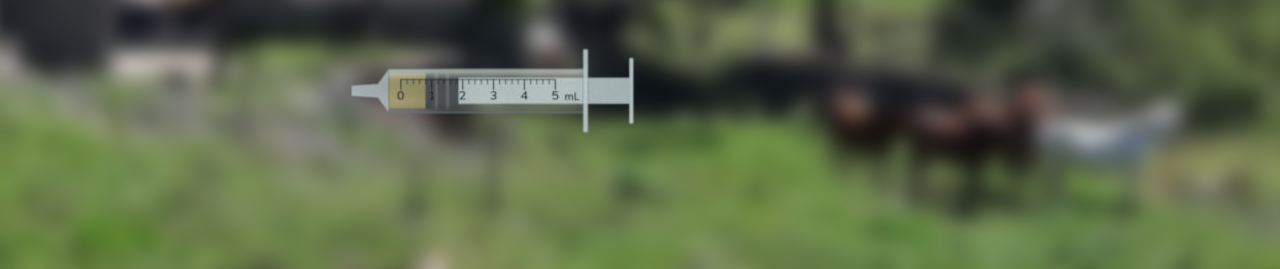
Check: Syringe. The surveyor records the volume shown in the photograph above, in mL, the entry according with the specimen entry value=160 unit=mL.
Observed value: value=0.8 unit=mL
